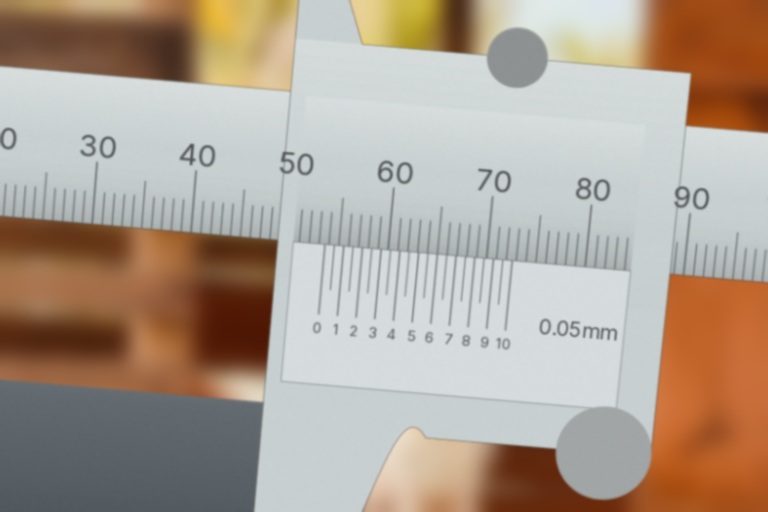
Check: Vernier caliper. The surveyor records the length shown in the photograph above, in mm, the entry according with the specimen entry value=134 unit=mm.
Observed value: value=53.6 unit=mm
